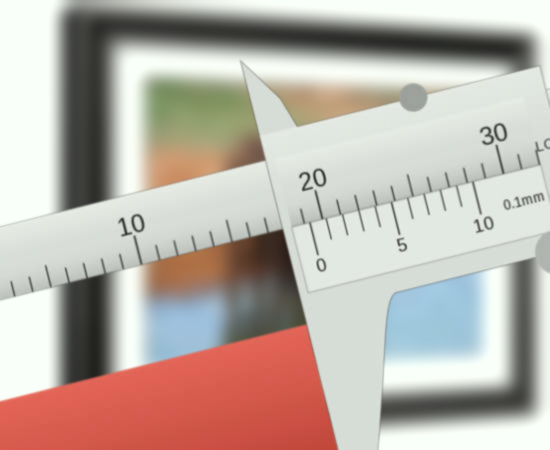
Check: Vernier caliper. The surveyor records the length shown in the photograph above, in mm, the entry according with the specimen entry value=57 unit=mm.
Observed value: value=19.3 unit=mm
